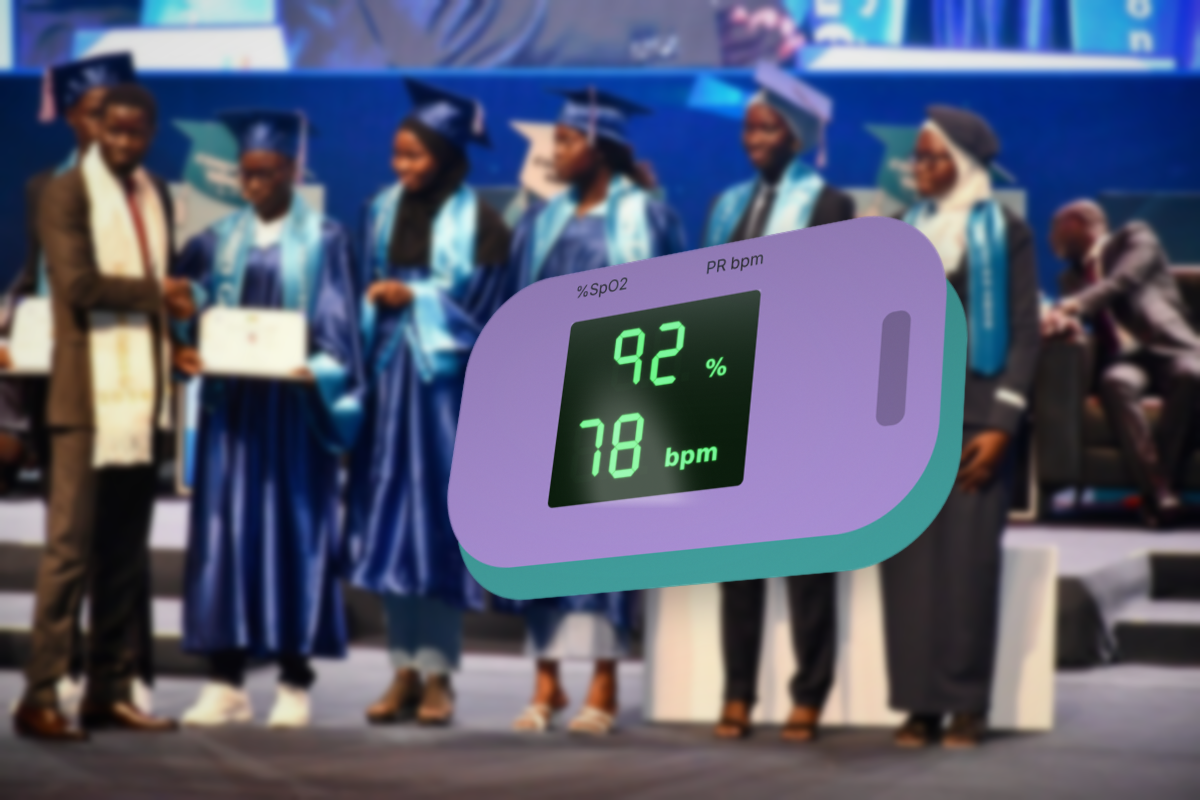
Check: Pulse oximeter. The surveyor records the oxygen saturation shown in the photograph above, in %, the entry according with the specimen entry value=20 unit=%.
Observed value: value=92 unit=%
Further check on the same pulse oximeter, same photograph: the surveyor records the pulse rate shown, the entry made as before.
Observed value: value=78 unit=bpm
